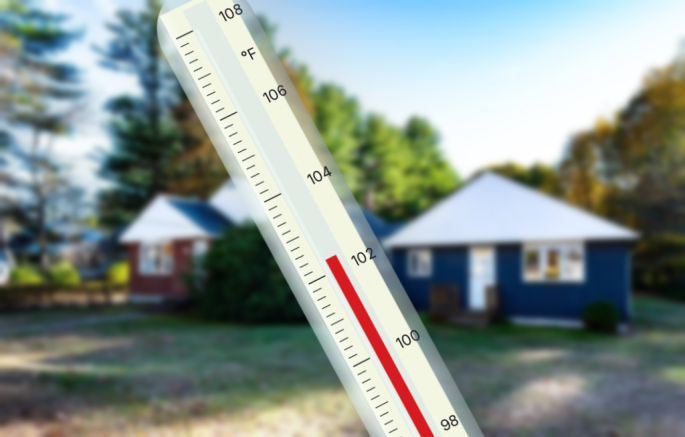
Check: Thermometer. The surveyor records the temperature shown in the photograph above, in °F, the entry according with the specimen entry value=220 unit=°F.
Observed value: value=102.3 unit=°F
